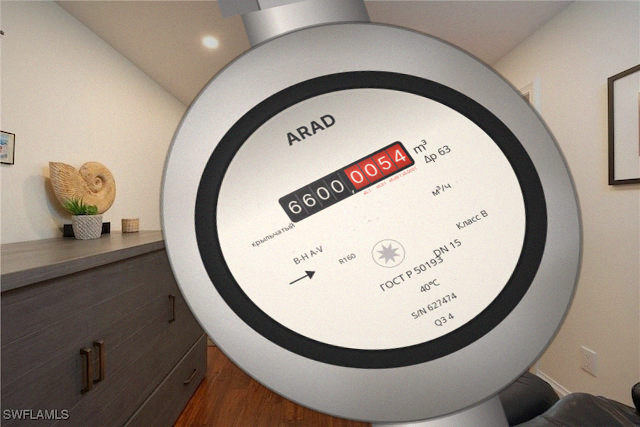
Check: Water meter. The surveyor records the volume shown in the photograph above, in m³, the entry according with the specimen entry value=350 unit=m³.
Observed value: value=6600.0054 unit=m³
